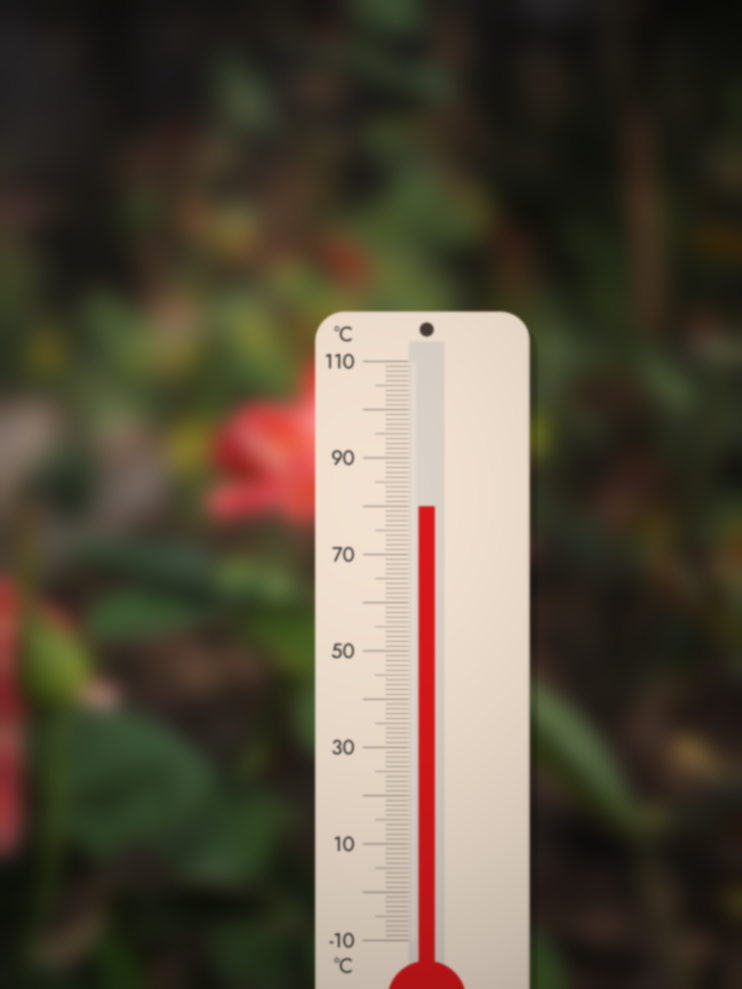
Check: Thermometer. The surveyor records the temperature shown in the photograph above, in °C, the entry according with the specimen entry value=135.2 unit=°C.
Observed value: value=80 unit=°C
